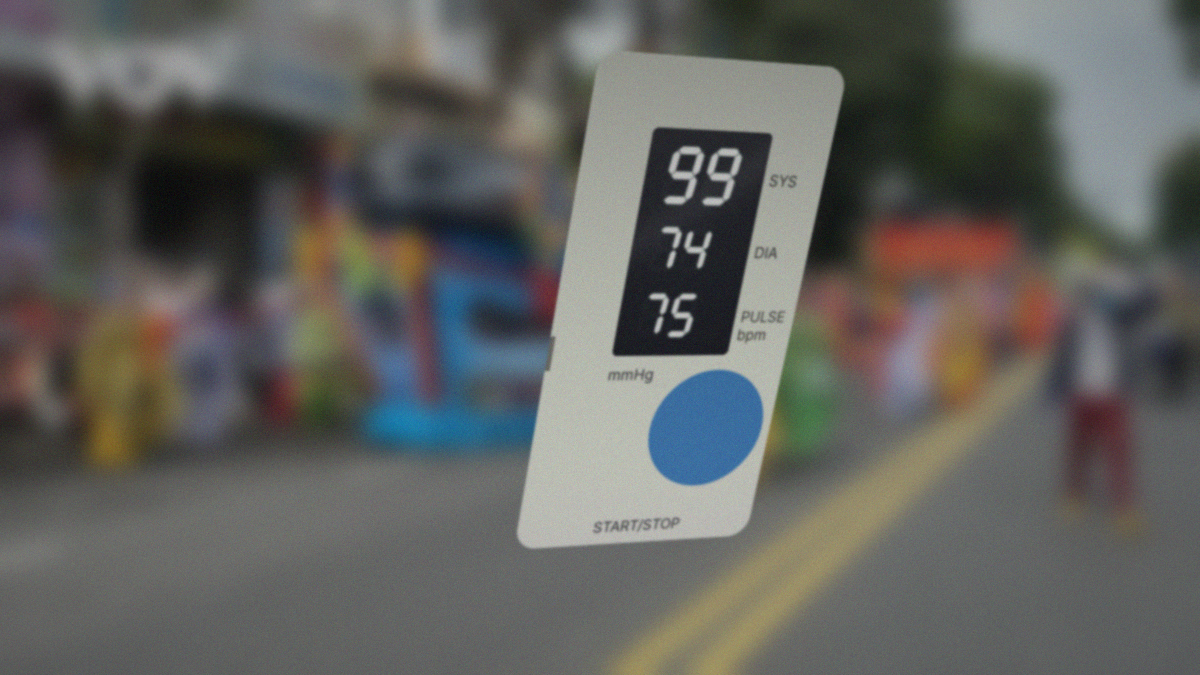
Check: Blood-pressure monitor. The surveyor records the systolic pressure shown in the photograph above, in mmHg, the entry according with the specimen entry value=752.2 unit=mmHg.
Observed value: value=99 unit=mmHg
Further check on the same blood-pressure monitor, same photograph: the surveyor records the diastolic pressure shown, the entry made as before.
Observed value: value=74 unit=mmHg
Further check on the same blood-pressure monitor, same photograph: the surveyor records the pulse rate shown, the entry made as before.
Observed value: value=75 unit=bpm
